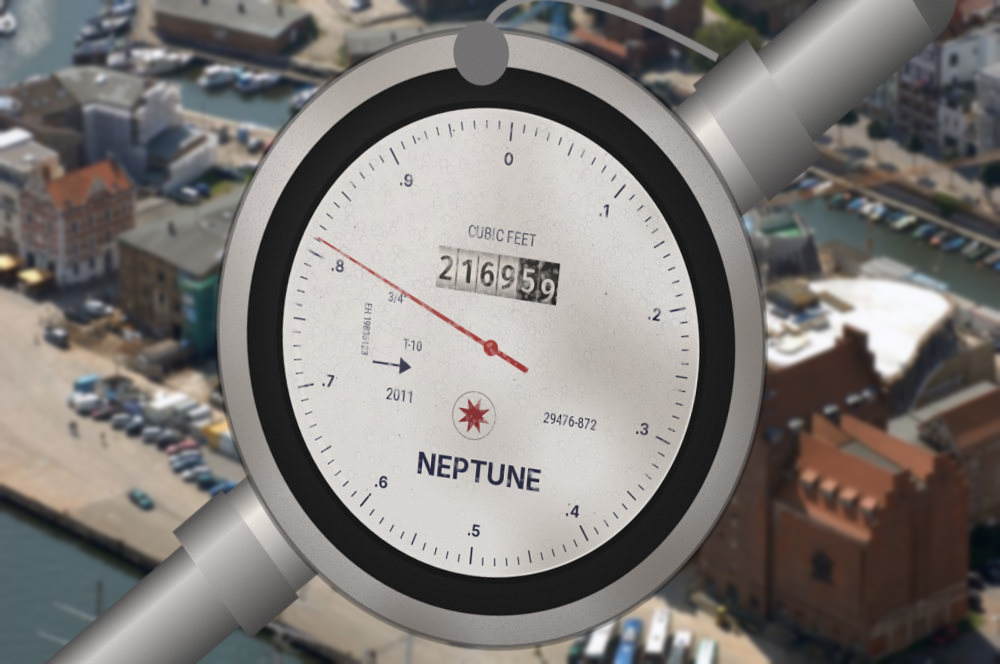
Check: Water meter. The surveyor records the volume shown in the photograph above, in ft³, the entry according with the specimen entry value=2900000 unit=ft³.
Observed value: value=216958.81 unit=ft³
